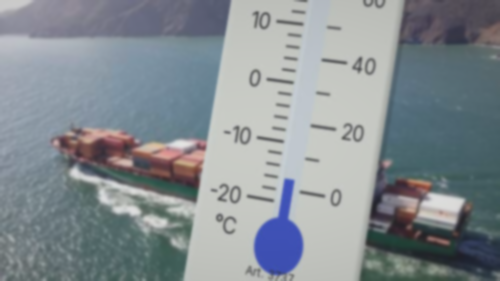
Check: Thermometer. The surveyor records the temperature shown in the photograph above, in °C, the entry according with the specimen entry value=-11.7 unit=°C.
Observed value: value=-16 unit=°C
